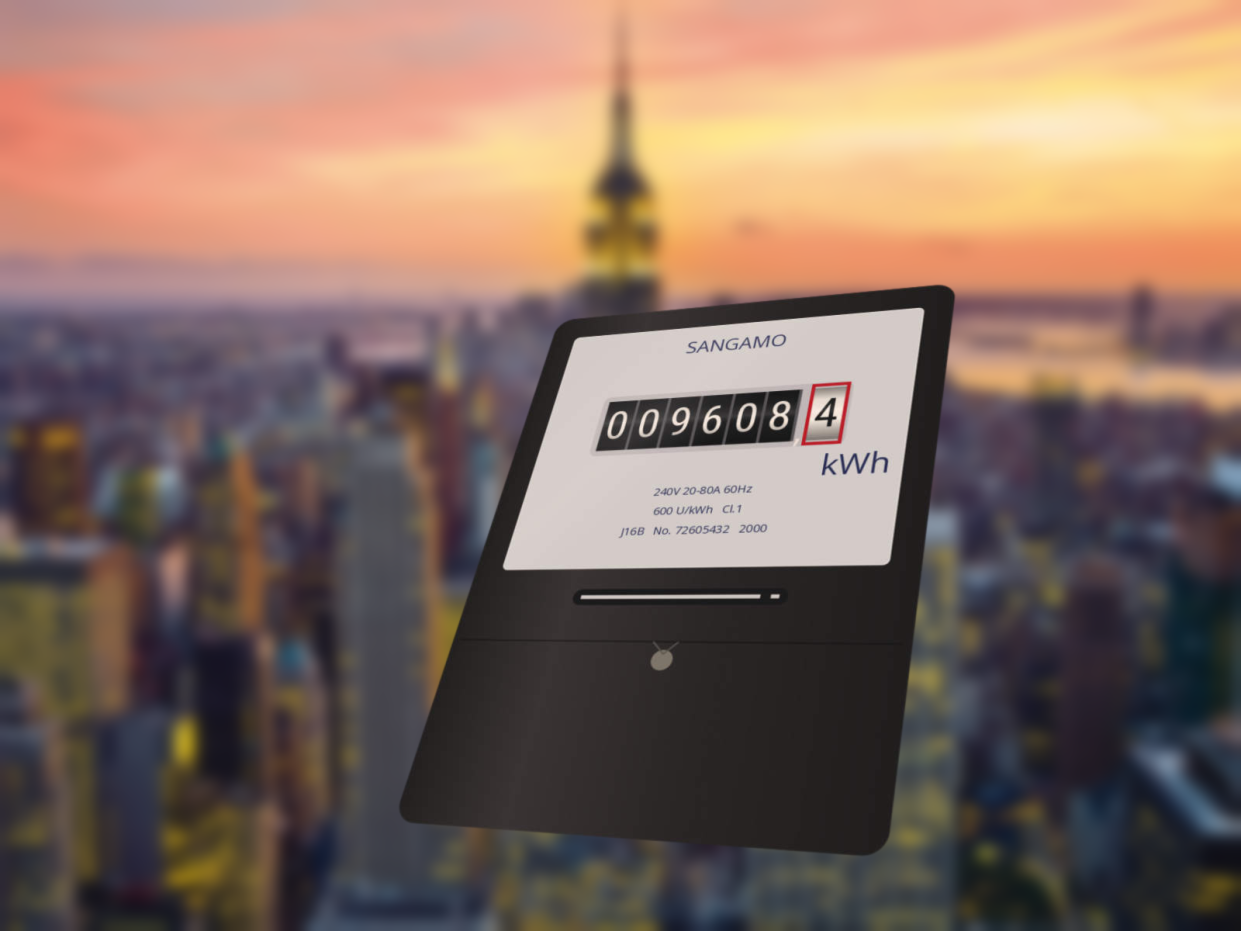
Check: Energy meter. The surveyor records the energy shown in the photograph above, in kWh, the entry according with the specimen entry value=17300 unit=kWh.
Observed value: value=9608.4 unit=kWh
